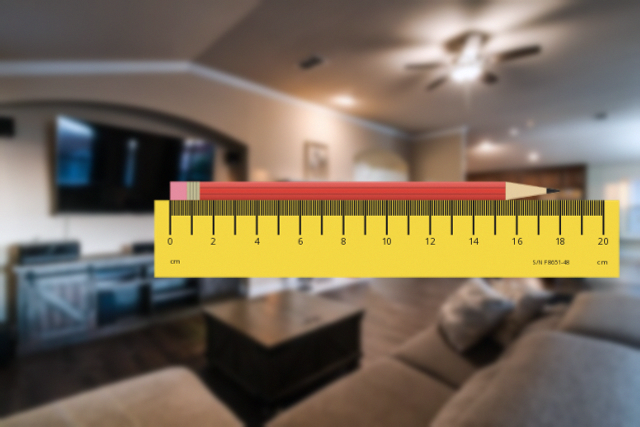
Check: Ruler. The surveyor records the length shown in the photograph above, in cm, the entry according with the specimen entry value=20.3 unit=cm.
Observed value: value=18 unit=cm
